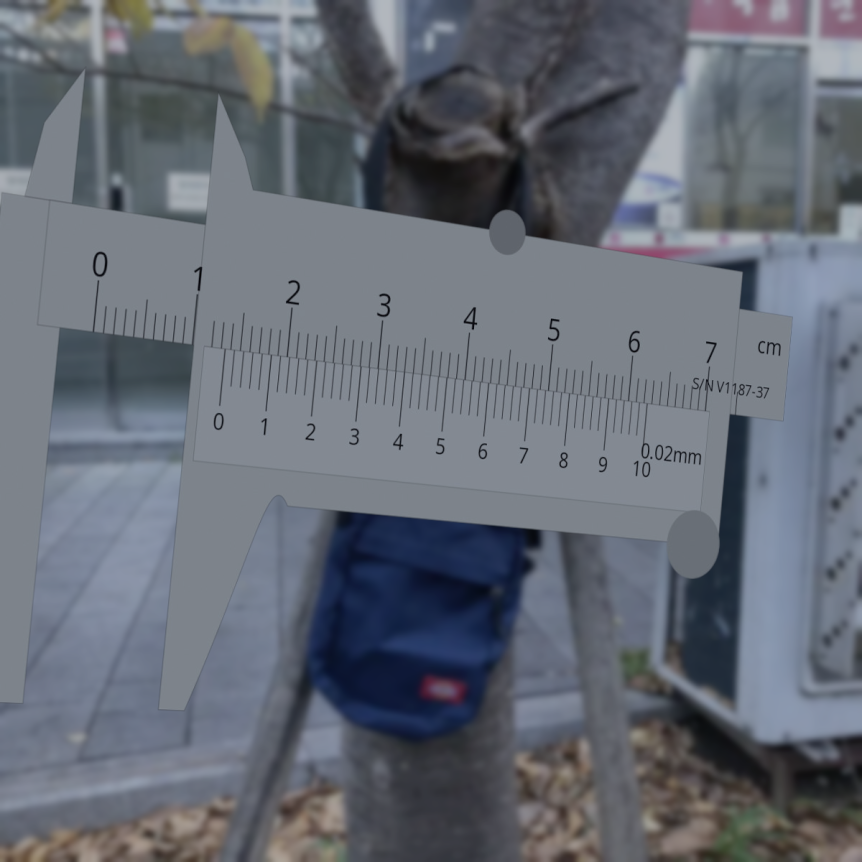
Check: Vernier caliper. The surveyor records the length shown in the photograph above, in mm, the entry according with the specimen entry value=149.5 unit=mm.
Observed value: value=13.4 unit=mm
